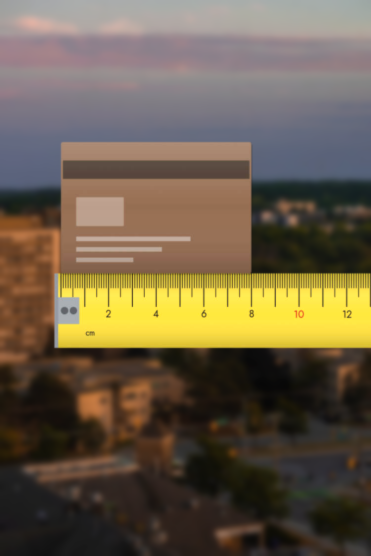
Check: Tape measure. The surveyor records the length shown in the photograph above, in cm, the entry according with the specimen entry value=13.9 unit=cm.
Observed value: value=8 unit=cm
